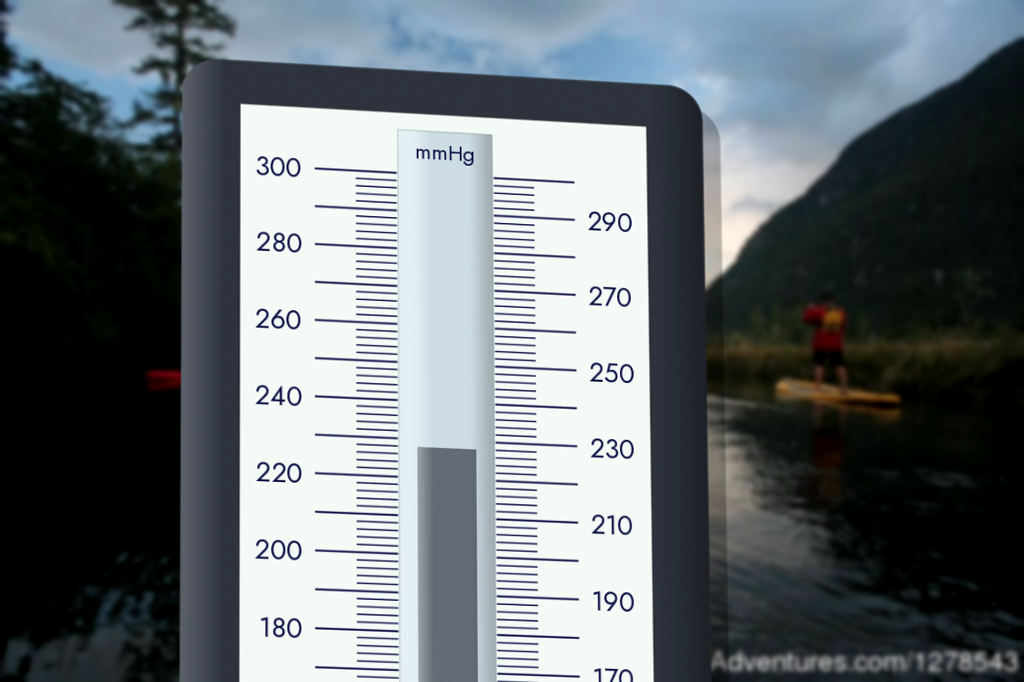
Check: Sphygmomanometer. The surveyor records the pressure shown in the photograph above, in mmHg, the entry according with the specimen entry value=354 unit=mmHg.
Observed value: value=228 unit=mmHg
